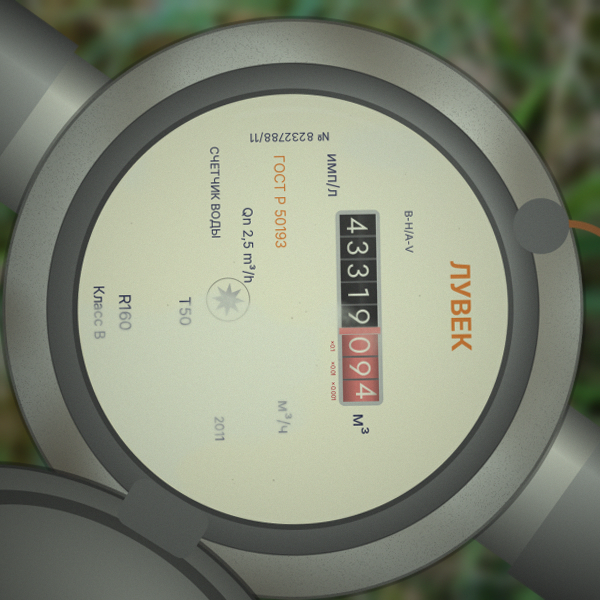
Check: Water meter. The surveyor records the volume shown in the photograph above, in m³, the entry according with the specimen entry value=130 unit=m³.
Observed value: value=43319.094 unit=m³
